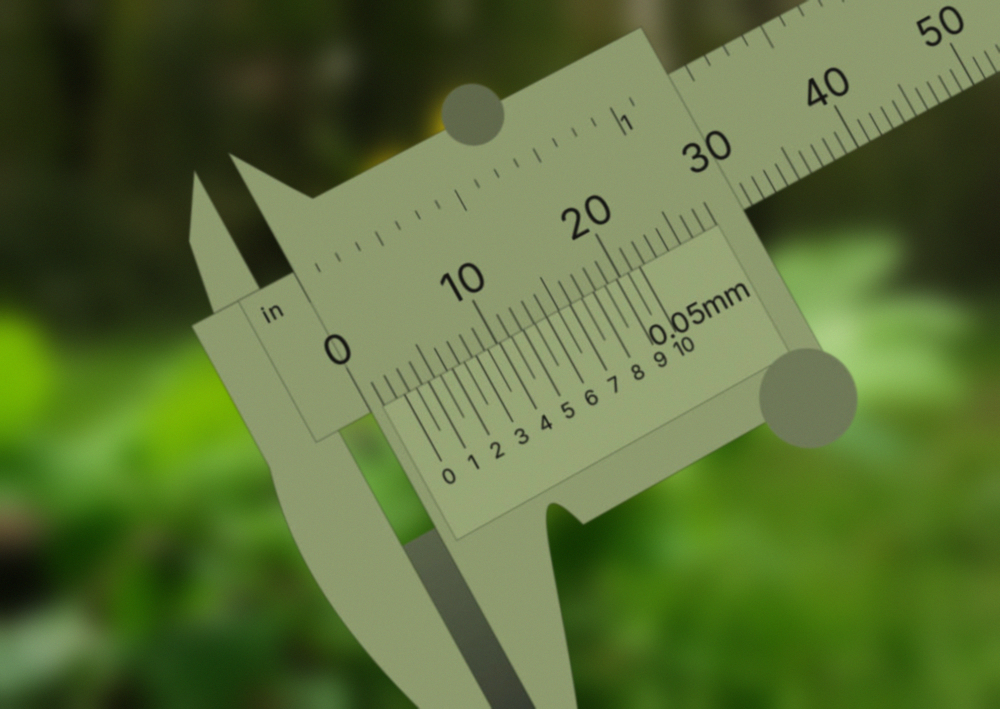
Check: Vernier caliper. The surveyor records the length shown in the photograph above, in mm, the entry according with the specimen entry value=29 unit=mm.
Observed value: value=2.6 unit=mm
